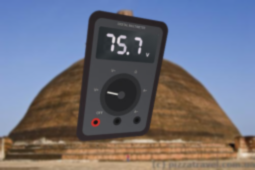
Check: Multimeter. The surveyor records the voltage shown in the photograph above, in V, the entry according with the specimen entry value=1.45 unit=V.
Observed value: value=75.7 unit=V
